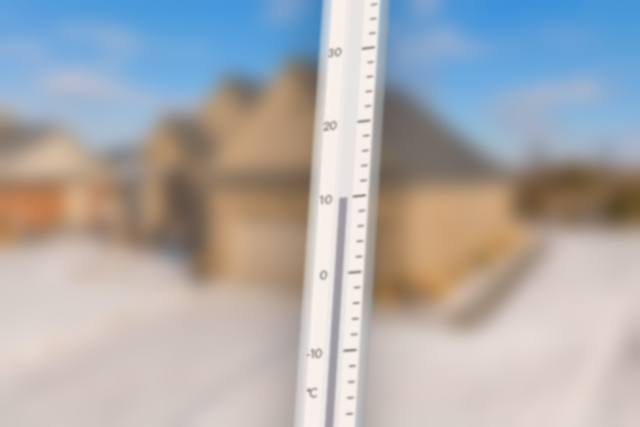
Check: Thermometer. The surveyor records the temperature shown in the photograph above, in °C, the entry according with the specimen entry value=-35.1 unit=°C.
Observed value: value=10 unit=°C
